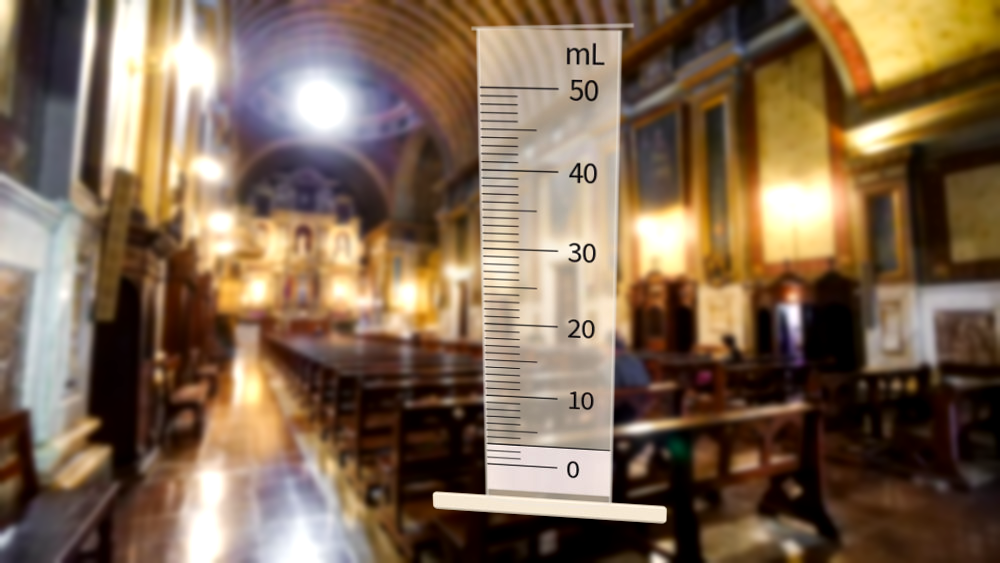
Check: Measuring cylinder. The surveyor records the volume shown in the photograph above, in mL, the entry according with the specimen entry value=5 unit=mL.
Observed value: value=3 unit=mL
